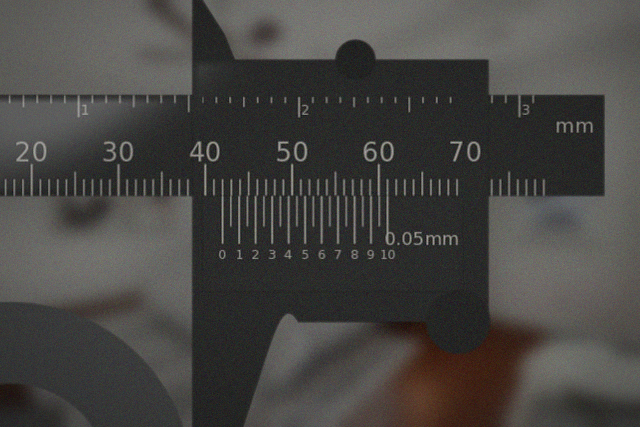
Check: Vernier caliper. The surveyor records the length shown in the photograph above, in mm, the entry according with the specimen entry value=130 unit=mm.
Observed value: value=42.0 unit=mm
